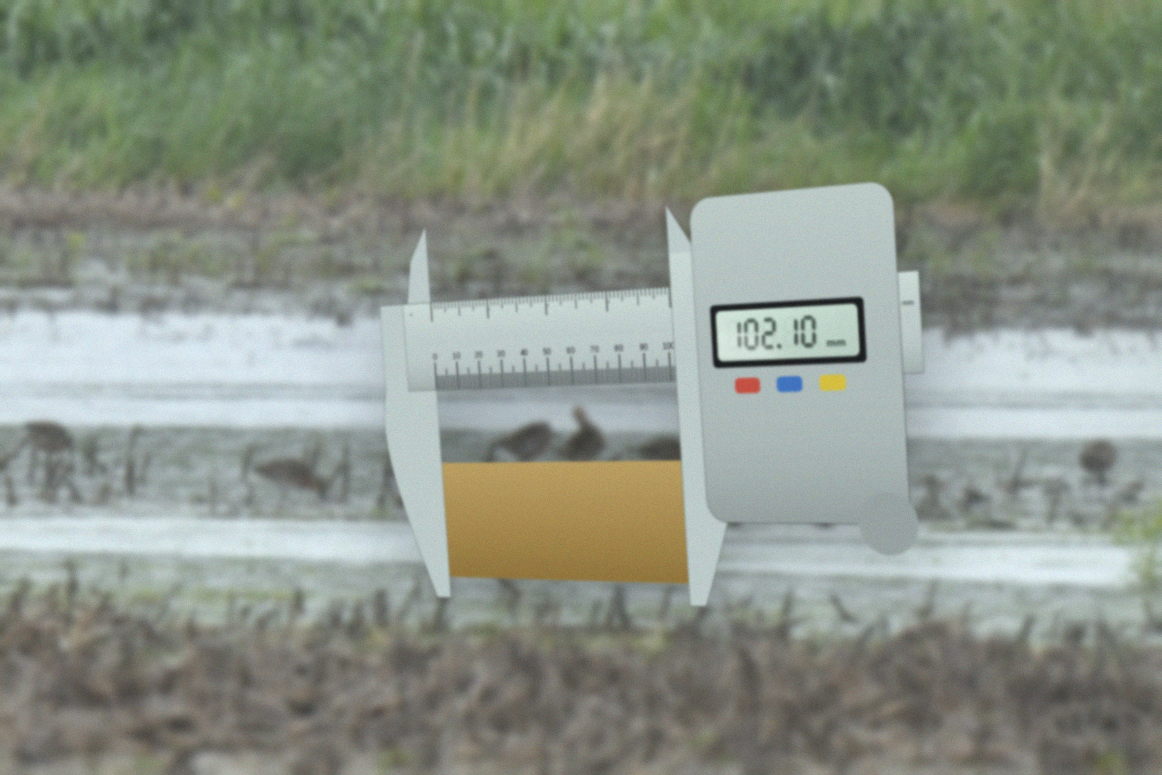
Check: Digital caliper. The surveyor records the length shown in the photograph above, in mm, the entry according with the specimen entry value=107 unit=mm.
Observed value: value=102.10 unit=mm
